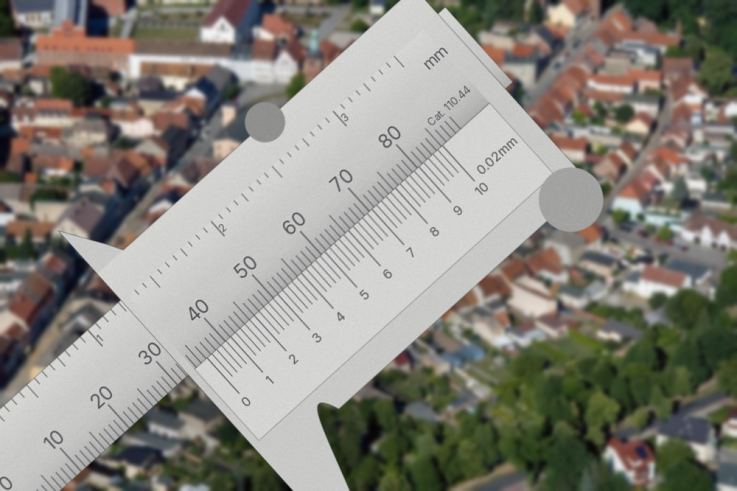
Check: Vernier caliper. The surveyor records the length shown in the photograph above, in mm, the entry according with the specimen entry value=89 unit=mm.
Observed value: value=36.2 unit=mm
